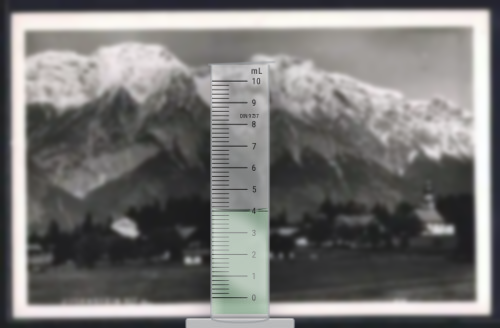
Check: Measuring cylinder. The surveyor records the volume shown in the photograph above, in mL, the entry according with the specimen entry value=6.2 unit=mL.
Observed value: value=4 unit=mL
